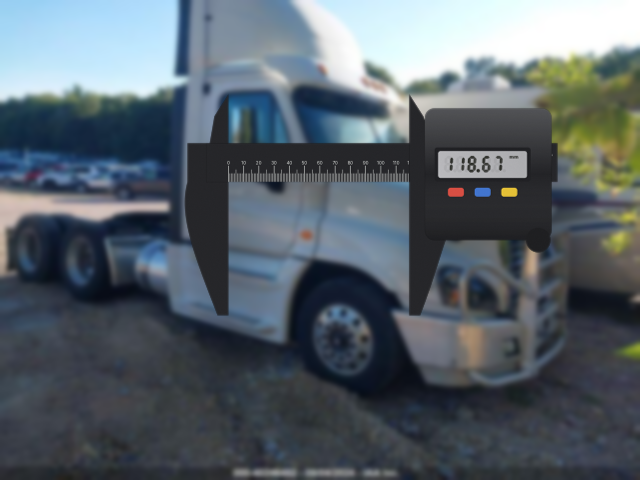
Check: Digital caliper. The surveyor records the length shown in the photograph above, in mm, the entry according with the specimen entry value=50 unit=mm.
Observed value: value=118.67 unit=mm
